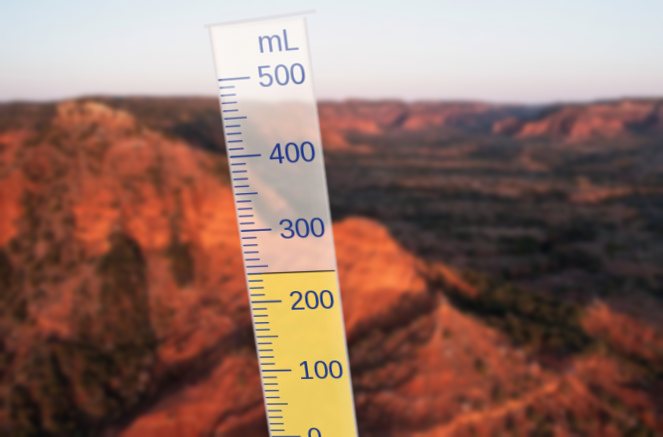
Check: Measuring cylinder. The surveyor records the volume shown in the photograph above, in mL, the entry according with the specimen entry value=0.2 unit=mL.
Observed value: value=240 unit=mL
